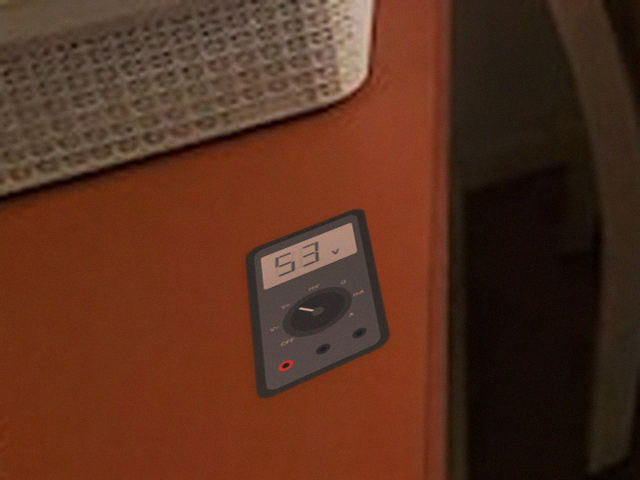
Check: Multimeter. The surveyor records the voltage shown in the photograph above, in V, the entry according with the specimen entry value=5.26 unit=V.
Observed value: value=53 unit=V
